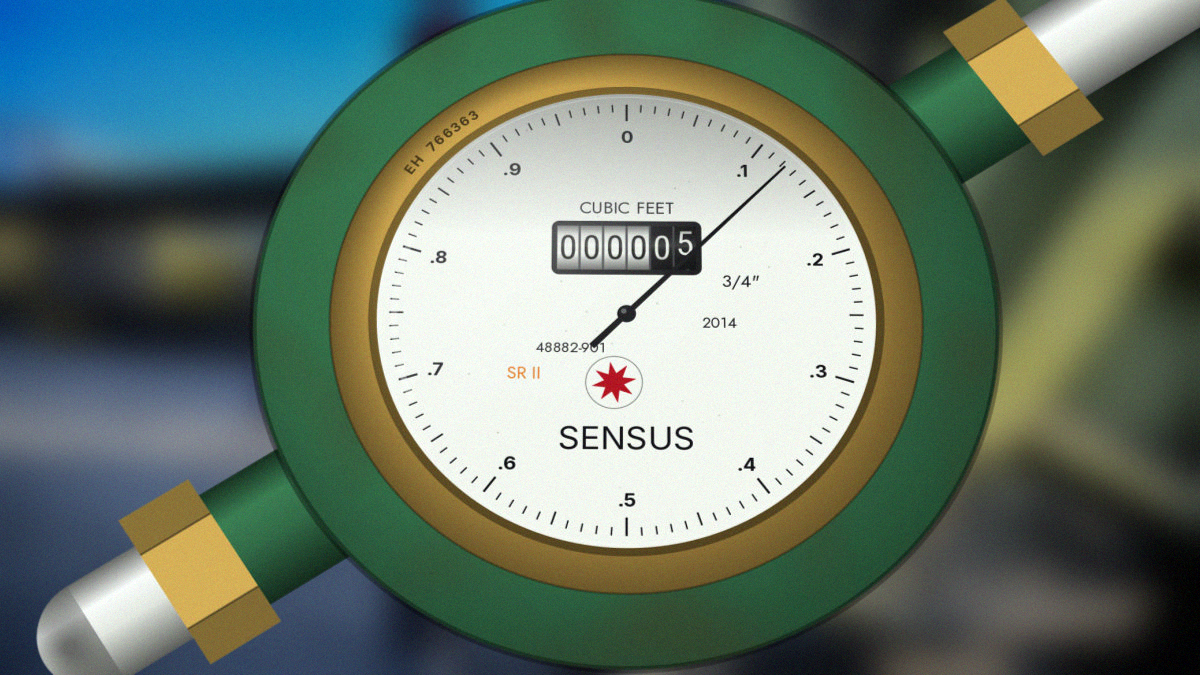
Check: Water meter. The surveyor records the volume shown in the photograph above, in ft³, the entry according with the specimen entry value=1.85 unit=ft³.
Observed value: value=5.12 unit=ft³
